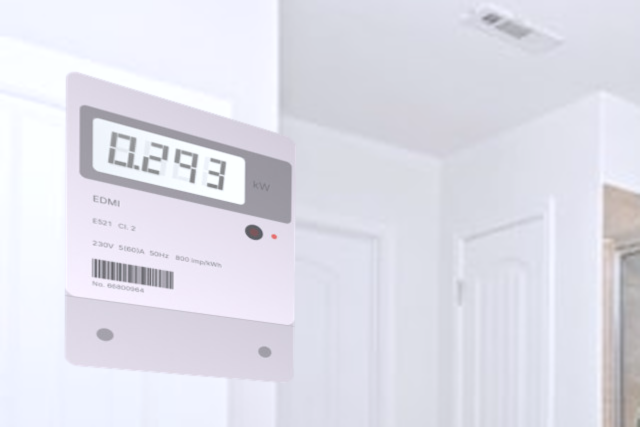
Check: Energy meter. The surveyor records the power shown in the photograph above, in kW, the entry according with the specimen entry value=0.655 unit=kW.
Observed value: value=0.293 unit=kW
